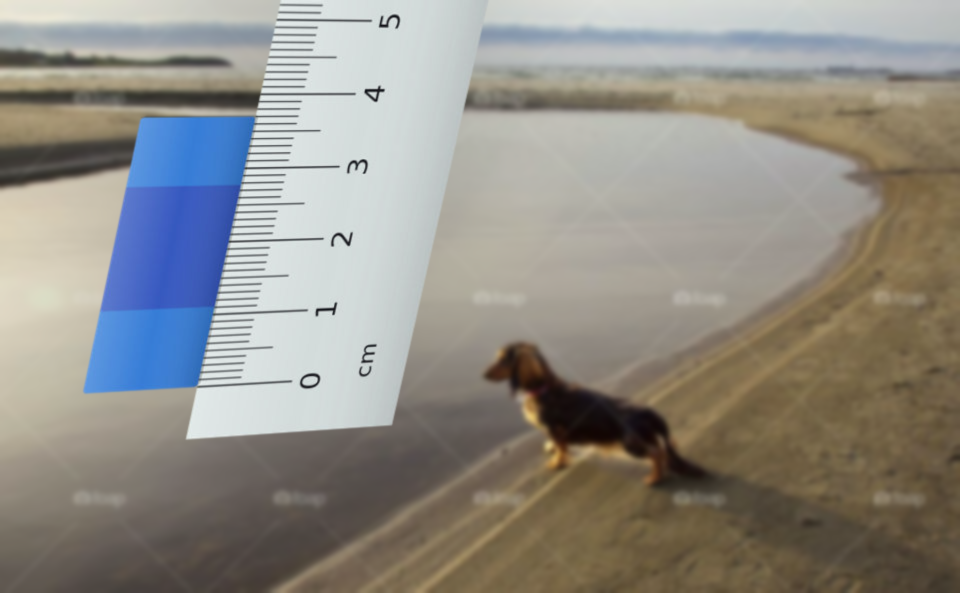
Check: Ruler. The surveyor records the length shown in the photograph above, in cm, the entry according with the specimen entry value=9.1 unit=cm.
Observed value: value=3.7 unit=cm
